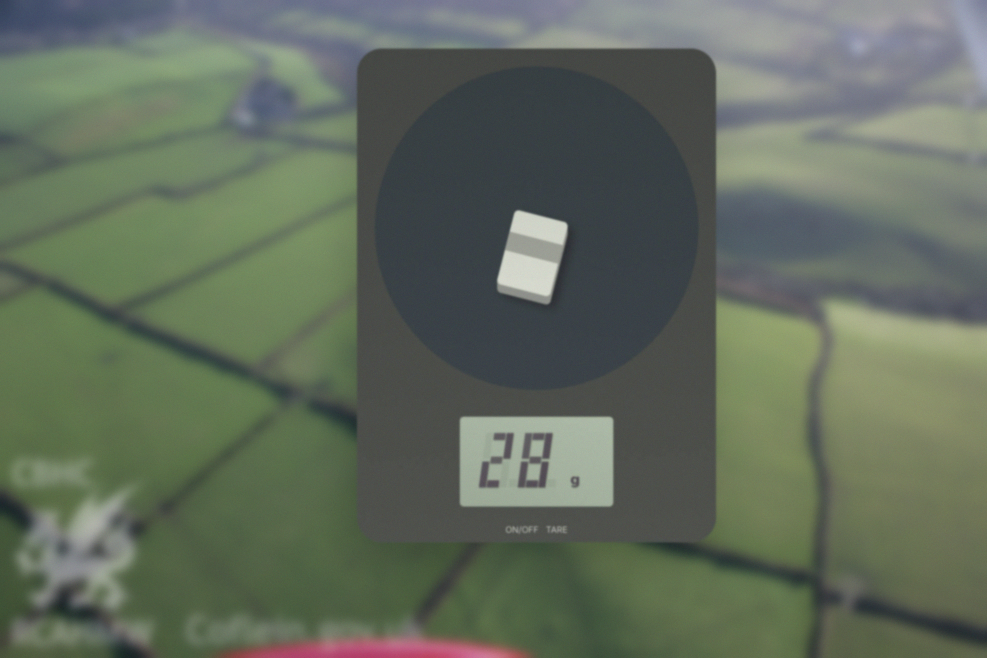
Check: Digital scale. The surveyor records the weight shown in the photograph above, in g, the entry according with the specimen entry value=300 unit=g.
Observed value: value=28 unit=g
